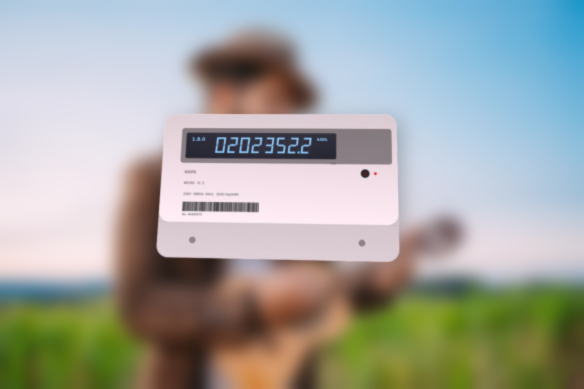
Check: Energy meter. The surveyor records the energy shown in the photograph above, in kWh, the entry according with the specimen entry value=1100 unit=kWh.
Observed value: value=202352.2 unit=kWh
